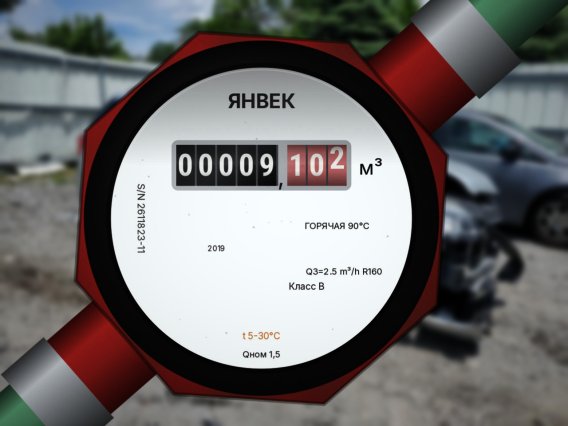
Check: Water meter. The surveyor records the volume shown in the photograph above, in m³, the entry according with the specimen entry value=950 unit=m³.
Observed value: value=9.102 unit=m³
